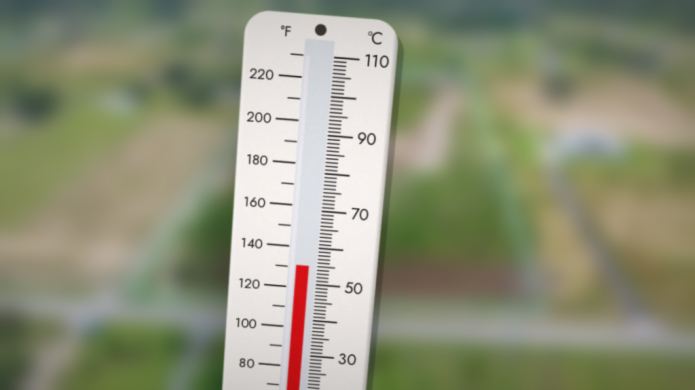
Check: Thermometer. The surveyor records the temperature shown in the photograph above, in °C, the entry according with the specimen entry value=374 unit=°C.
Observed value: value=55 unit=°C
